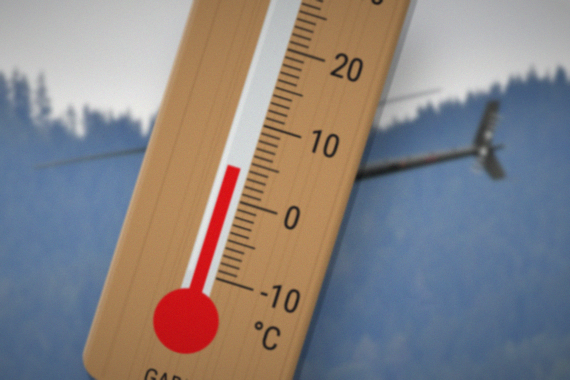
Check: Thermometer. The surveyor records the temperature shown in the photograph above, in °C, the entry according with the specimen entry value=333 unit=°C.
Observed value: value=4 unit=°C
